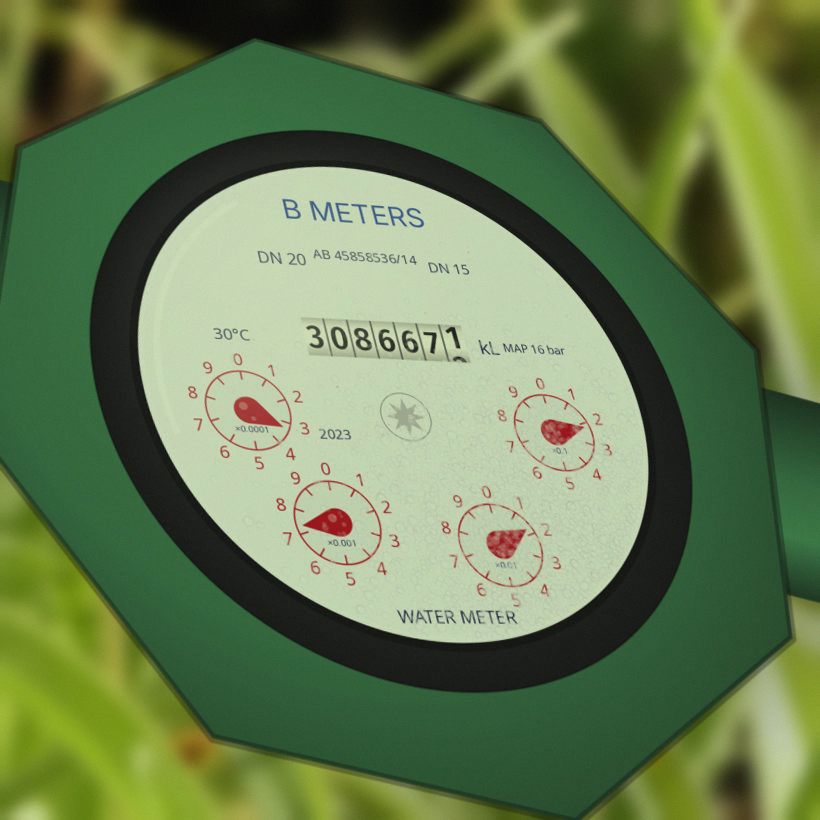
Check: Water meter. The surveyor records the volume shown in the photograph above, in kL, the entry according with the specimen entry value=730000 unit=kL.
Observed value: value=3086671.2173 unit=kL
